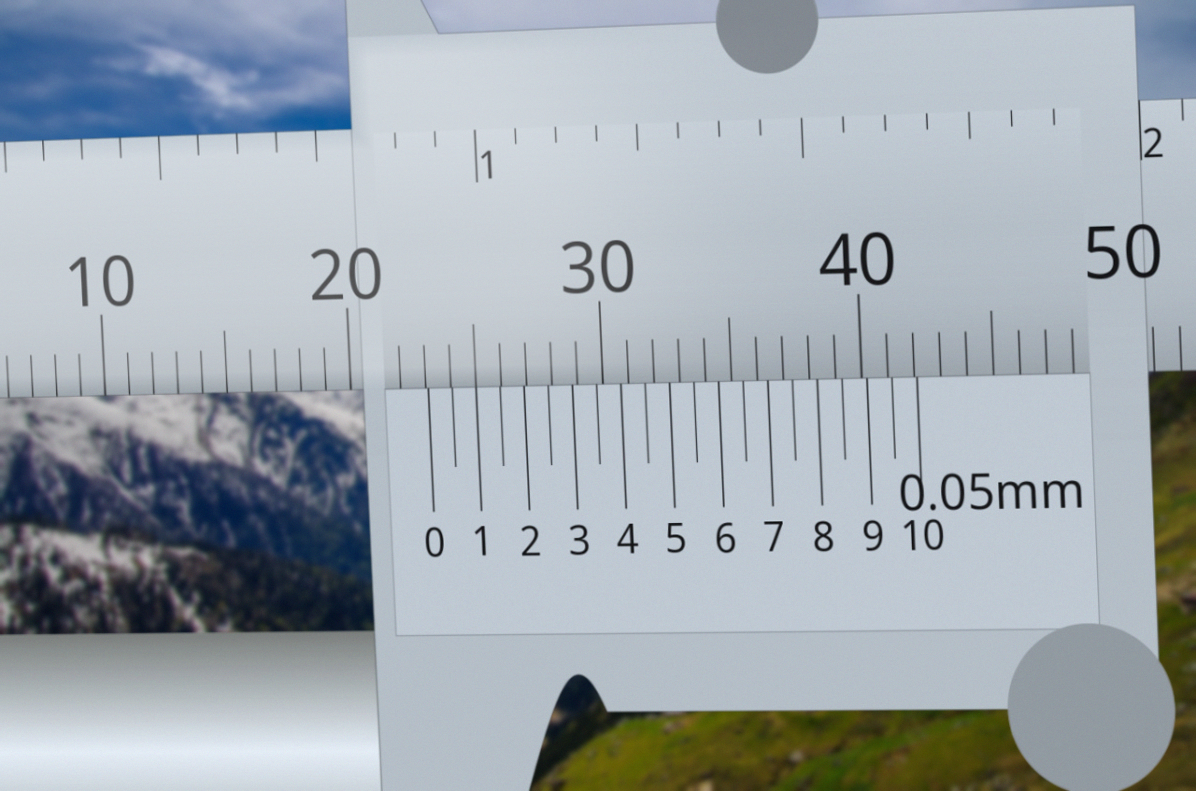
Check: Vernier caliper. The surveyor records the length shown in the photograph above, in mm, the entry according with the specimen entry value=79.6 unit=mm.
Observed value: value=23.10 unit=mm
